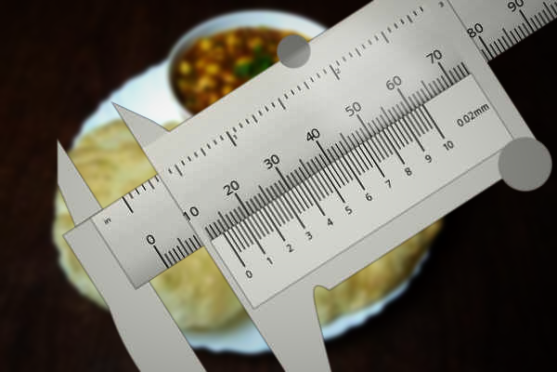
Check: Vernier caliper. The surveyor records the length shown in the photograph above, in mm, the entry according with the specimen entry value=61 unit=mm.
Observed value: value=13.5 unit=mm
